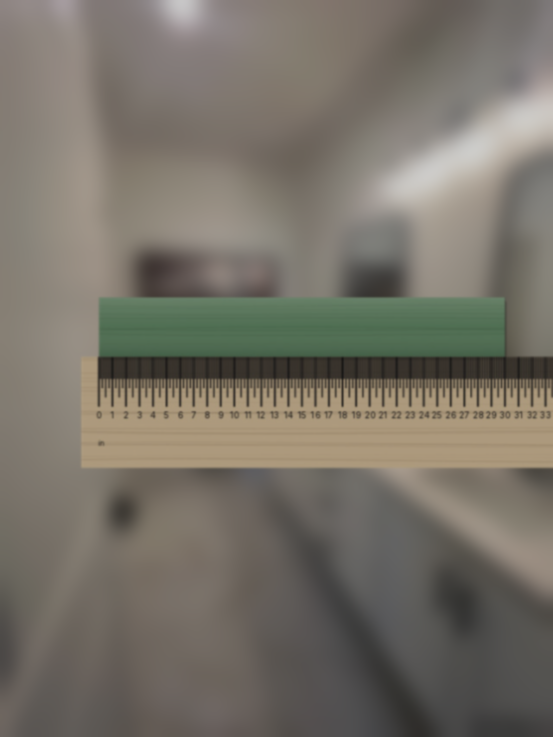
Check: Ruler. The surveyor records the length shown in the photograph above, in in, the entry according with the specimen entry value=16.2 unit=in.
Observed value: value=30 unit=in
